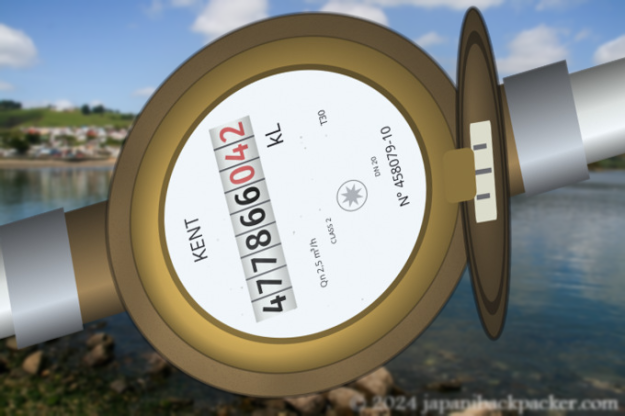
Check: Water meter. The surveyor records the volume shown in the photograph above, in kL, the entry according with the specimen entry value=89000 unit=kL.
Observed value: value=477866.042 unit=kL
